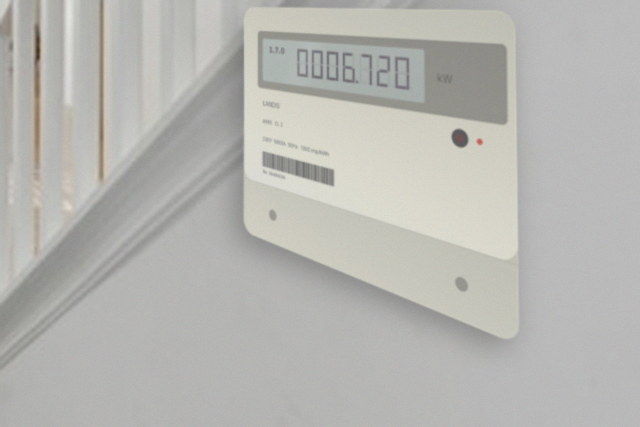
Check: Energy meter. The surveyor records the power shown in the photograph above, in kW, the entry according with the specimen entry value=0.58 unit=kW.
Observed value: value=6.720 unit=kW
